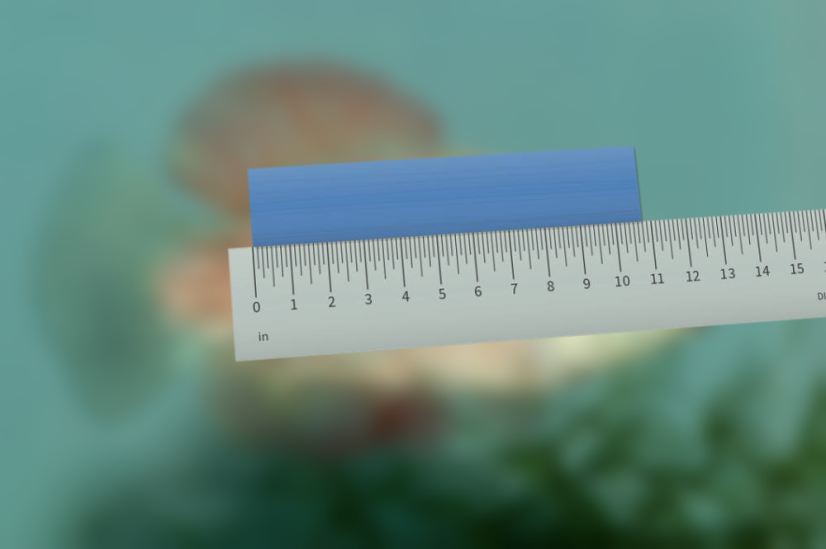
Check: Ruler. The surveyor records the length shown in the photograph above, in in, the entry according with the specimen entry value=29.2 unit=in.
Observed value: value=10.75 unit=in
